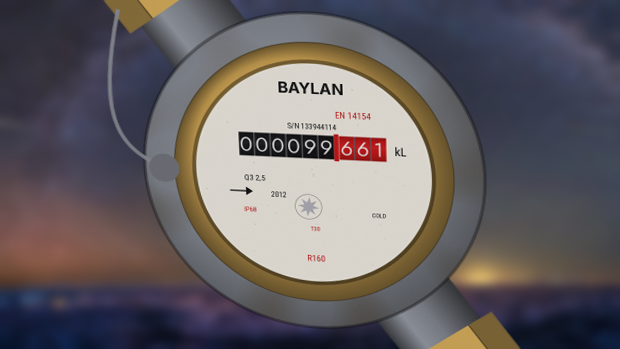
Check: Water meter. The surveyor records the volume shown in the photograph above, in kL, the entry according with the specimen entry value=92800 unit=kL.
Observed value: value=99.661 unit=kL
